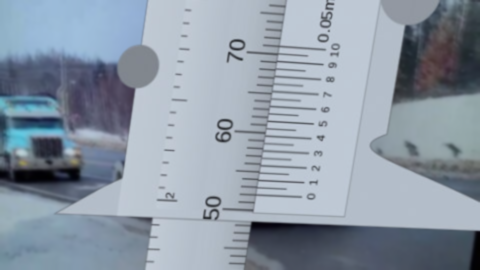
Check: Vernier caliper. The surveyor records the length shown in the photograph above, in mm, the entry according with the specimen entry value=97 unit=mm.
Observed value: value=52.0 unit=mm
